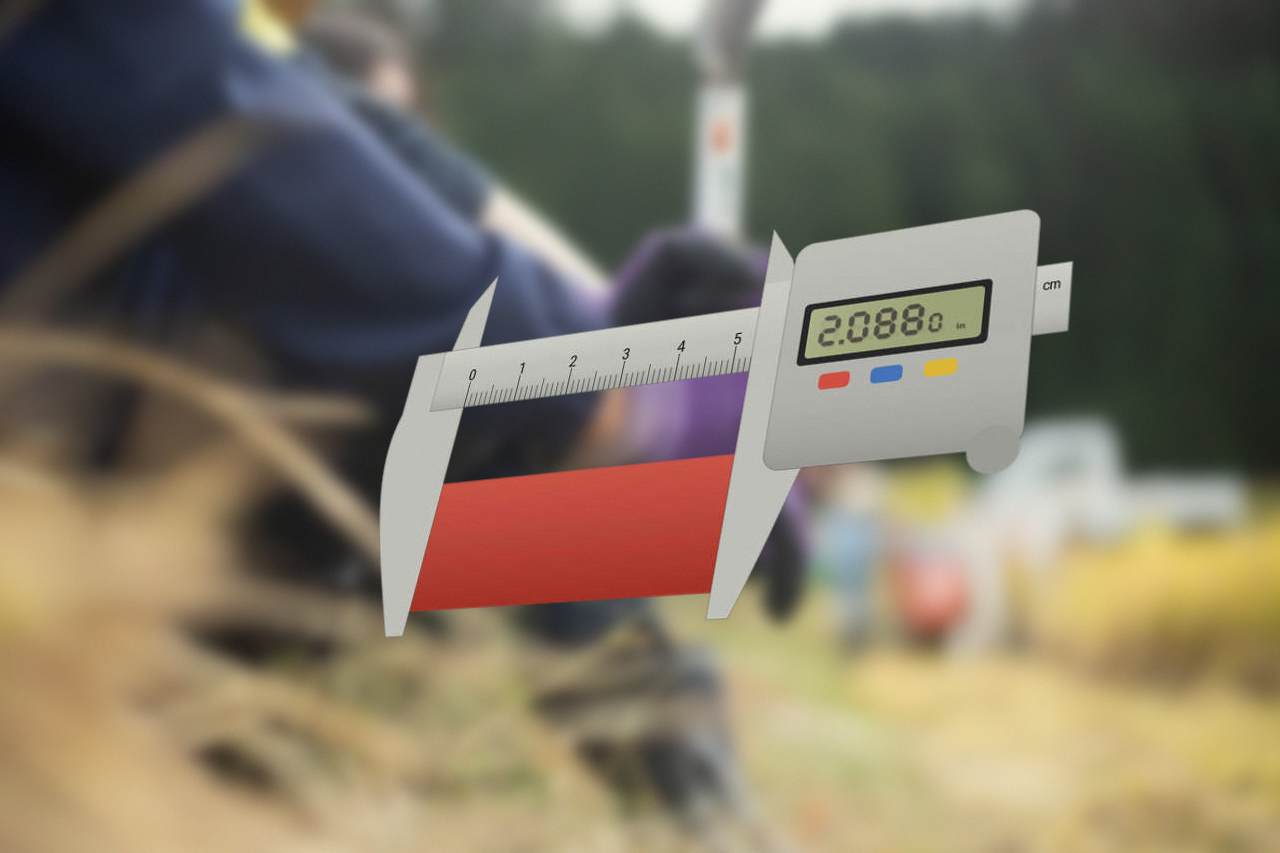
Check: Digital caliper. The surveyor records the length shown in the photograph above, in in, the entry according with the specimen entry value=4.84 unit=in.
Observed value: value=2.0880 unit=in
